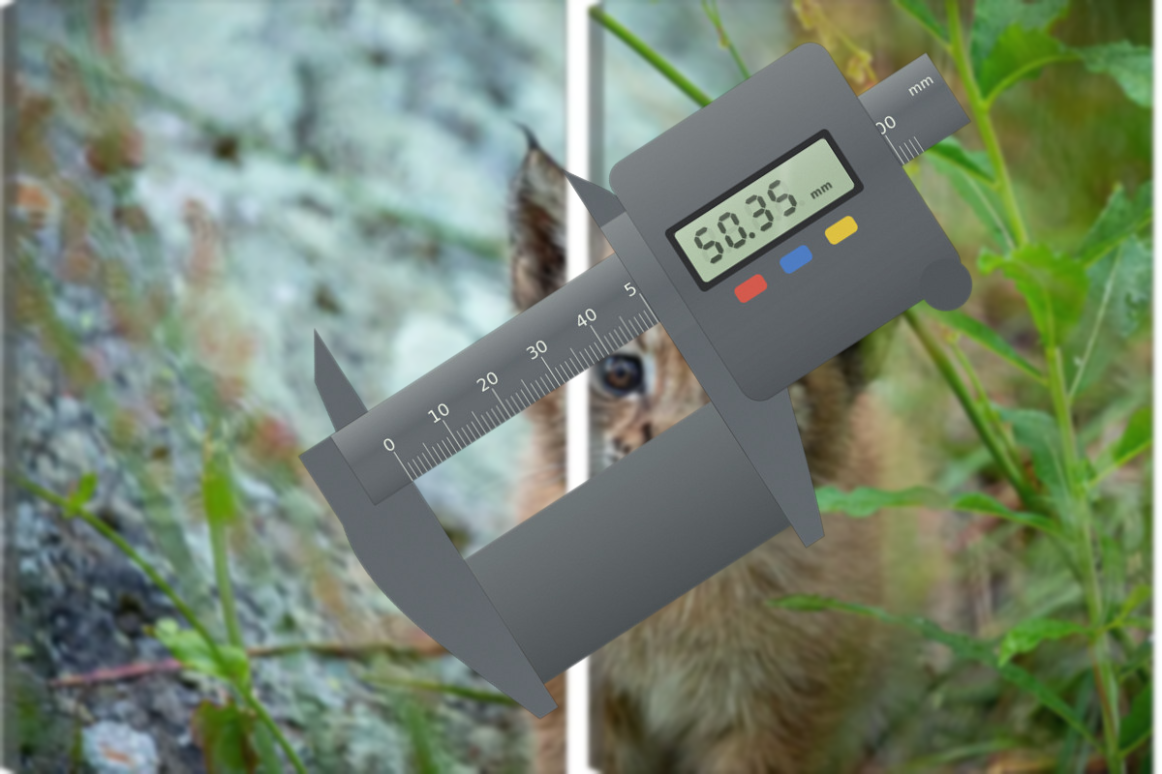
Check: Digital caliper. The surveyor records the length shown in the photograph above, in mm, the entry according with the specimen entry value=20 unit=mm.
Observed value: value=50.35 unit=mm
